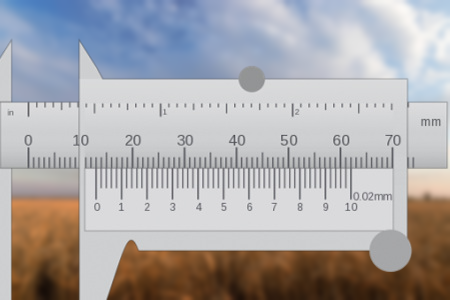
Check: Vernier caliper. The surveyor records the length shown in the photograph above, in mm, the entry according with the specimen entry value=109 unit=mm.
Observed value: value=13.0 unit=mm
